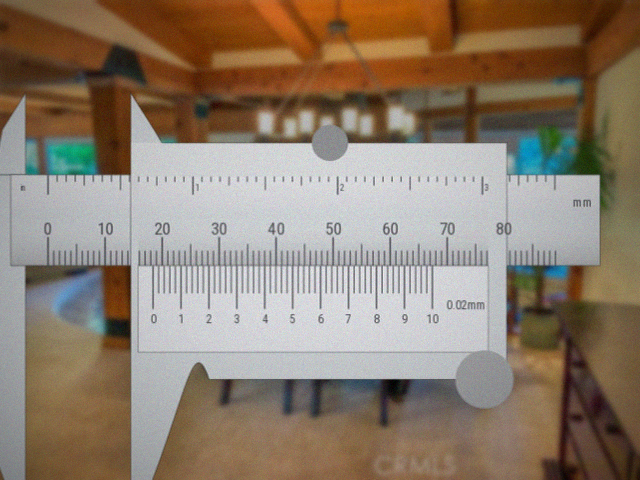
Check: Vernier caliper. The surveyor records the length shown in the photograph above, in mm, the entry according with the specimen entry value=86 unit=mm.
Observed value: value=18.4 unit=mm
